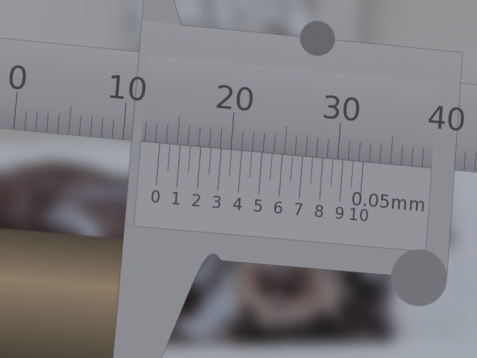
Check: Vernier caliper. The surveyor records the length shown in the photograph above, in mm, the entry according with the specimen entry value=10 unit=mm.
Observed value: value=13.4 unit=mm
